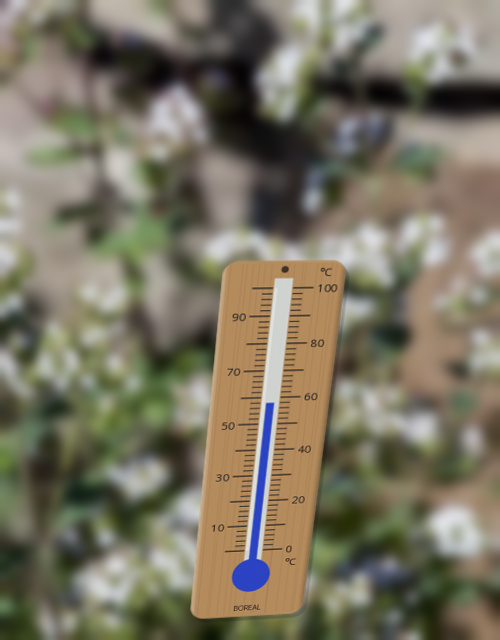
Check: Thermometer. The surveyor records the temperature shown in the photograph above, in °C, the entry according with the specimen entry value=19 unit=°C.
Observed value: value=58 unit=°C
